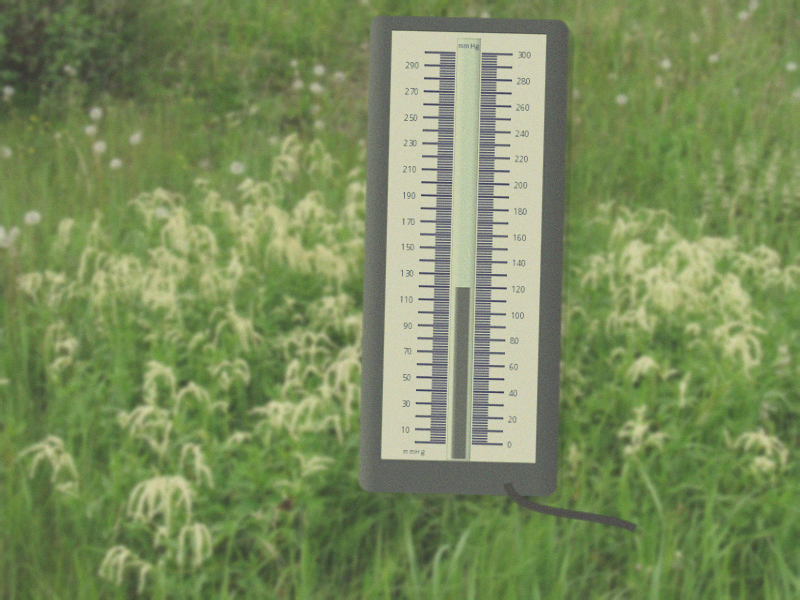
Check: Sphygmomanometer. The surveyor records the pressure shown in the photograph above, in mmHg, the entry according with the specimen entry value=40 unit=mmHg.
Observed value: value=120 unit=mmHg
